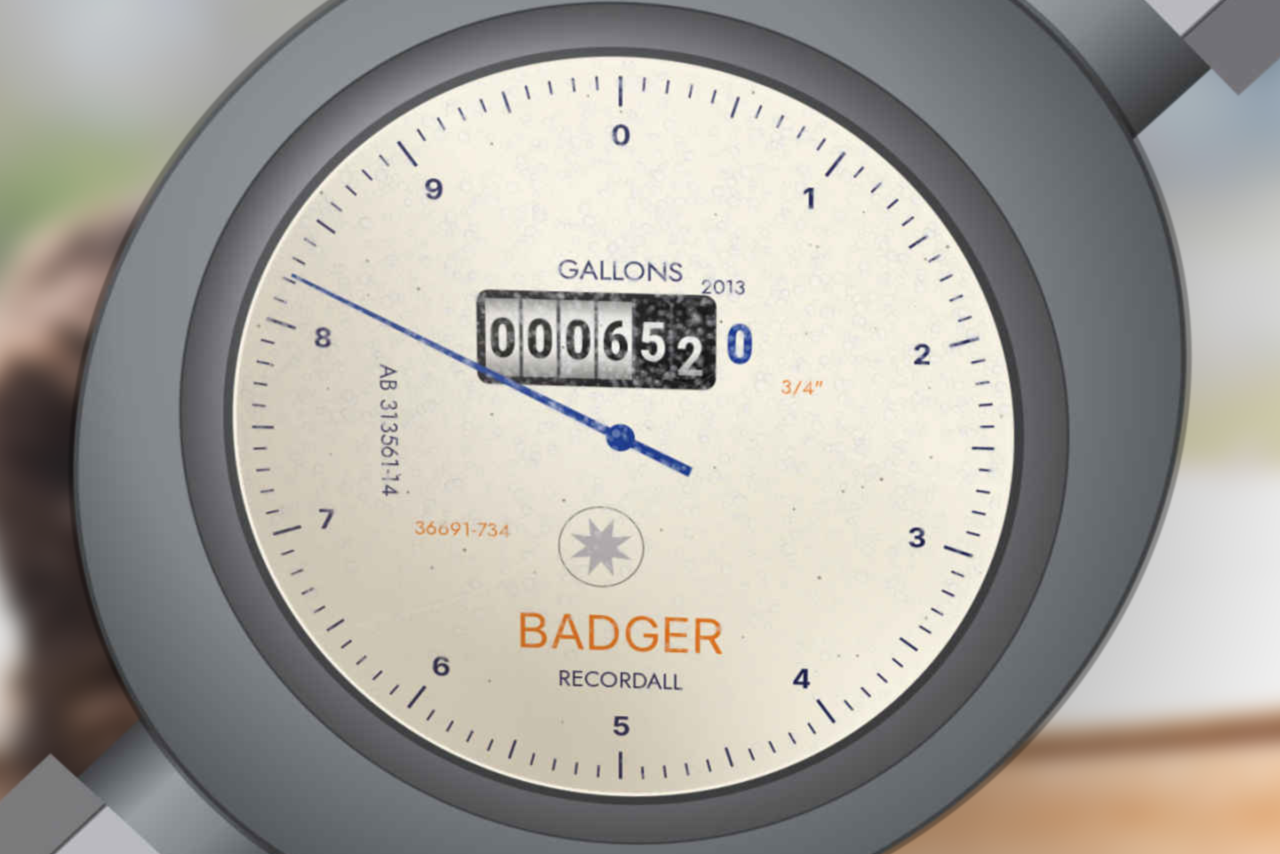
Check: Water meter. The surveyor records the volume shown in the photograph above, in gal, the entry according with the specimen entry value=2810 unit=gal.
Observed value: value=6518.2 unit=gal
